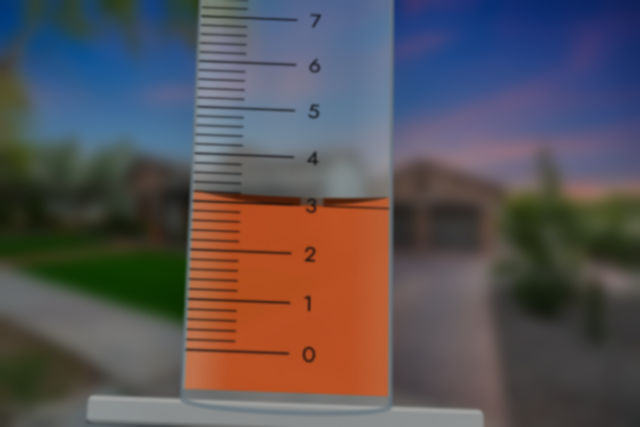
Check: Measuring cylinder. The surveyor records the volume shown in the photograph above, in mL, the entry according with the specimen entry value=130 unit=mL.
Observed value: value=3 unit=mL
